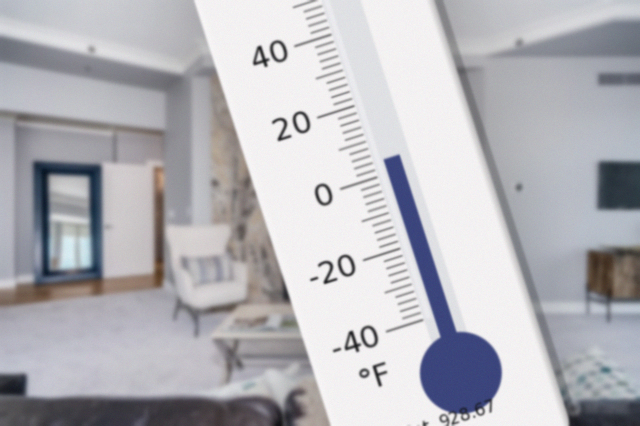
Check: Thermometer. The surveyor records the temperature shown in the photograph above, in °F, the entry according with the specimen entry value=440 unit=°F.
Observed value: value=4 unit=°F
